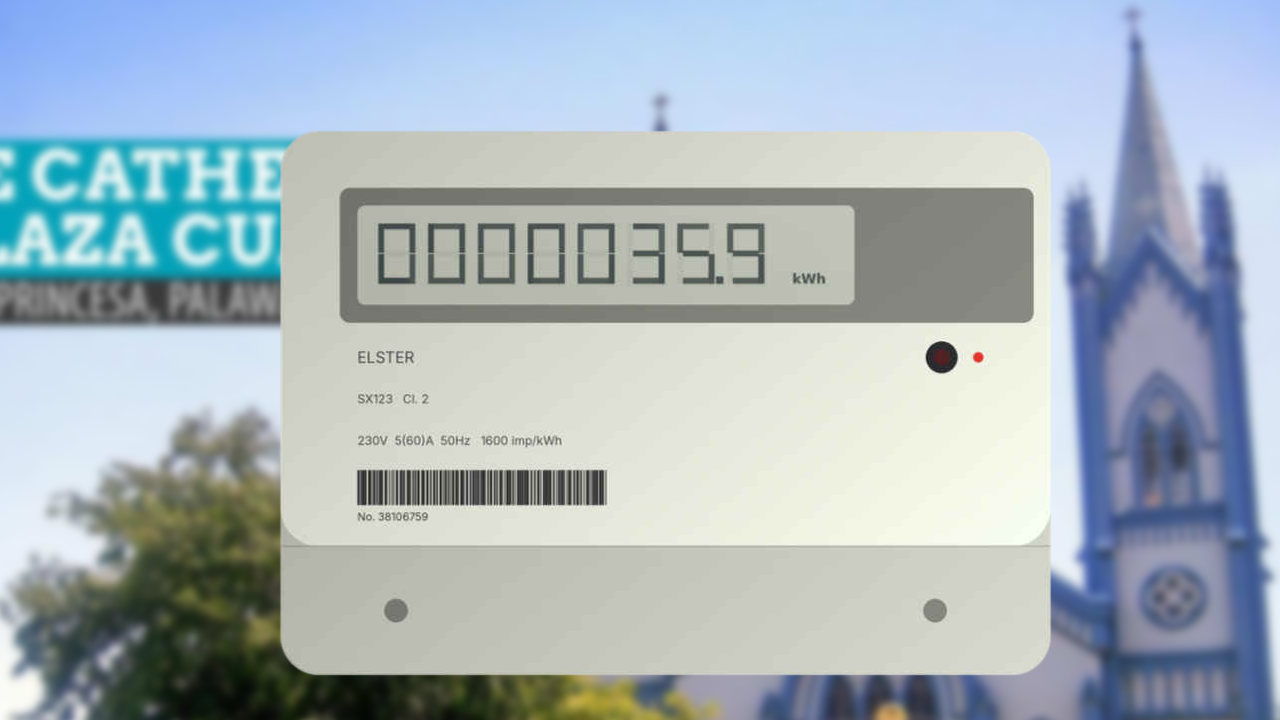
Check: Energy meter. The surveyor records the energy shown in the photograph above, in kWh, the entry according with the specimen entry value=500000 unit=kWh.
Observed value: value=35.9 unit=kWh
